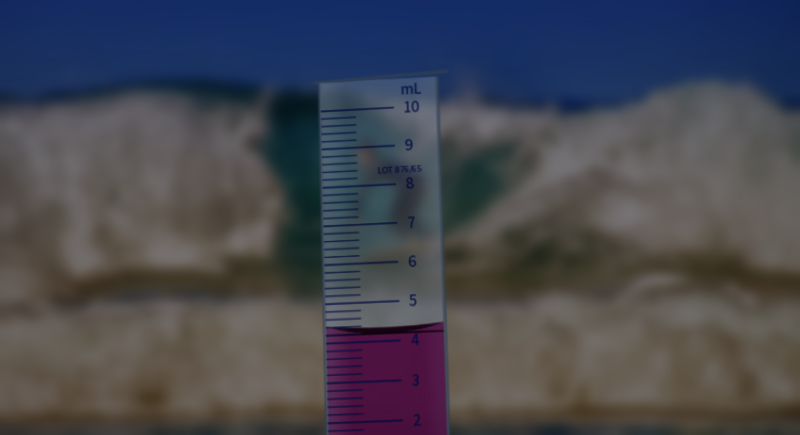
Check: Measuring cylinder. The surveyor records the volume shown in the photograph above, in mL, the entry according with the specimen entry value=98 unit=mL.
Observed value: value=4.2 unit=mL
